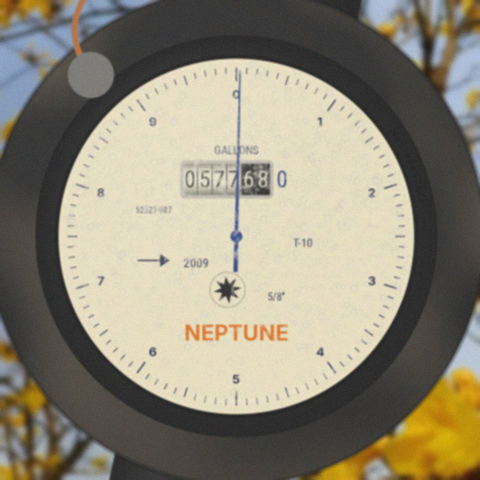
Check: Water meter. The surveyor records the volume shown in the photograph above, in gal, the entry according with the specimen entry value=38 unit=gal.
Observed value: value=577680.0 unit=gal
